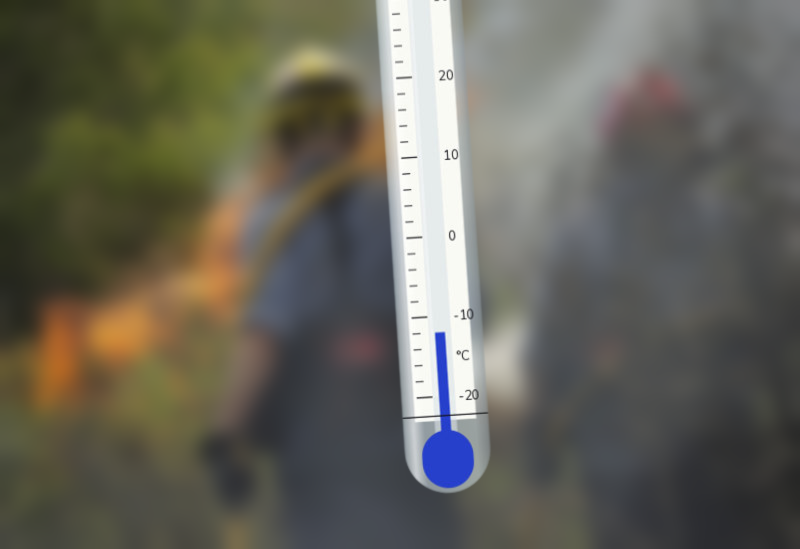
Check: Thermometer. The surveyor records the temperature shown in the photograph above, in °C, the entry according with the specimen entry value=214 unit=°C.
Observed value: value=-12 unit=°C
